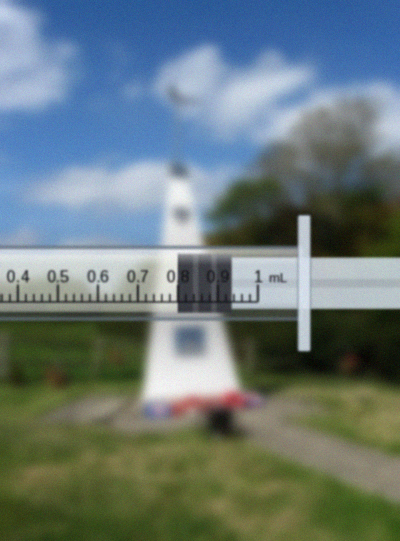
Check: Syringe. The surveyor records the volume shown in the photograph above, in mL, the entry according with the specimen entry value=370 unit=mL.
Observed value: value=0.8 unit=mL
